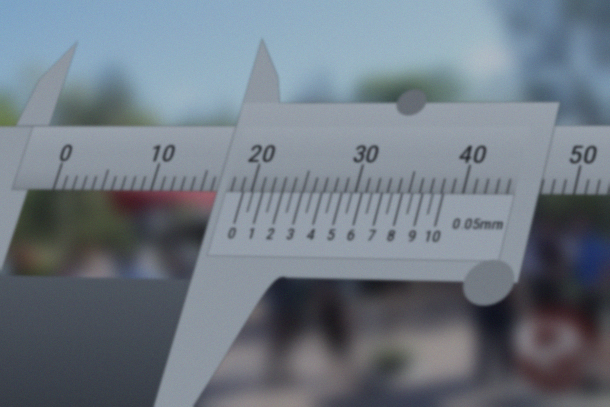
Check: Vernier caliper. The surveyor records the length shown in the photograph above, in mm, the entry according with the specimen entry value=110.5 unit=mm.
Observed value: value=19.2 unit=mm
